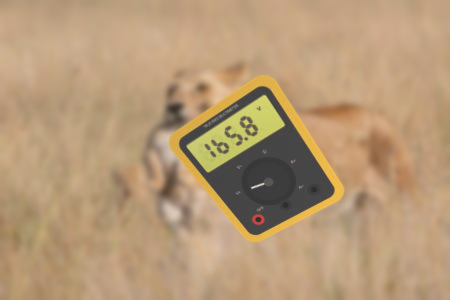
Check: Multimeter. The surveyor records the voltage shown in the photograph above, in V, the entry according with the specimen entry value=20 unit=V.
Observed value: value=165.8 unit=V
